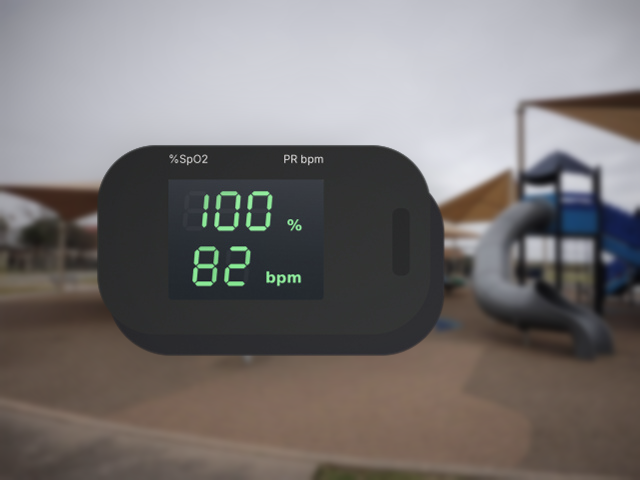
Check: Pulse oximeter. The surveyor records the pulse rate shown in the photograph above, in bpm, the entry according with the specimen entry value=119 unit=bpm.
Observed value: value=82 unit=bpm
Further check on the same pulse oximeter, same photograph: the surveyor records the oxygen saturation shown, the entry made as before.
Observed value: value=100 unit=%
